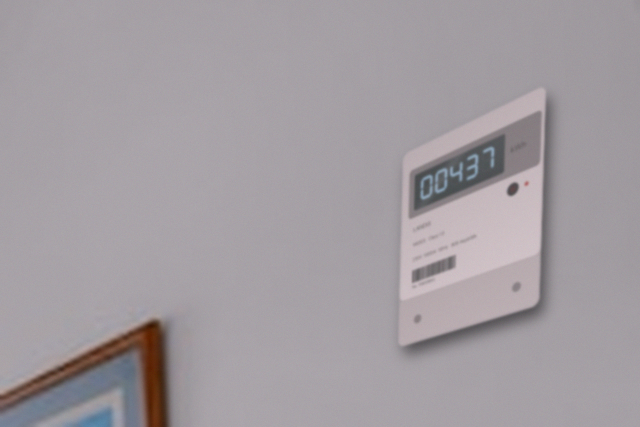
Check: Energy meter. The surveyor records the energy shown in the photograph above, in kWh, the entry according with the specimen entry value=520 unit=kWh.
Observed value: value=437 unit=kWh
